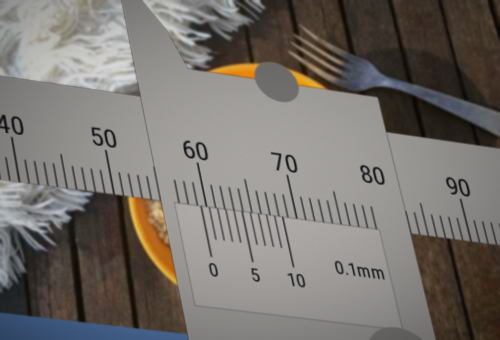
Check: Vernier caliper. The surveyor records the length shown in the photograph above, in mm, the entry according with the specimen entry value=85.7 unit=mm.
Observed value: value=59.4 unit=mm
